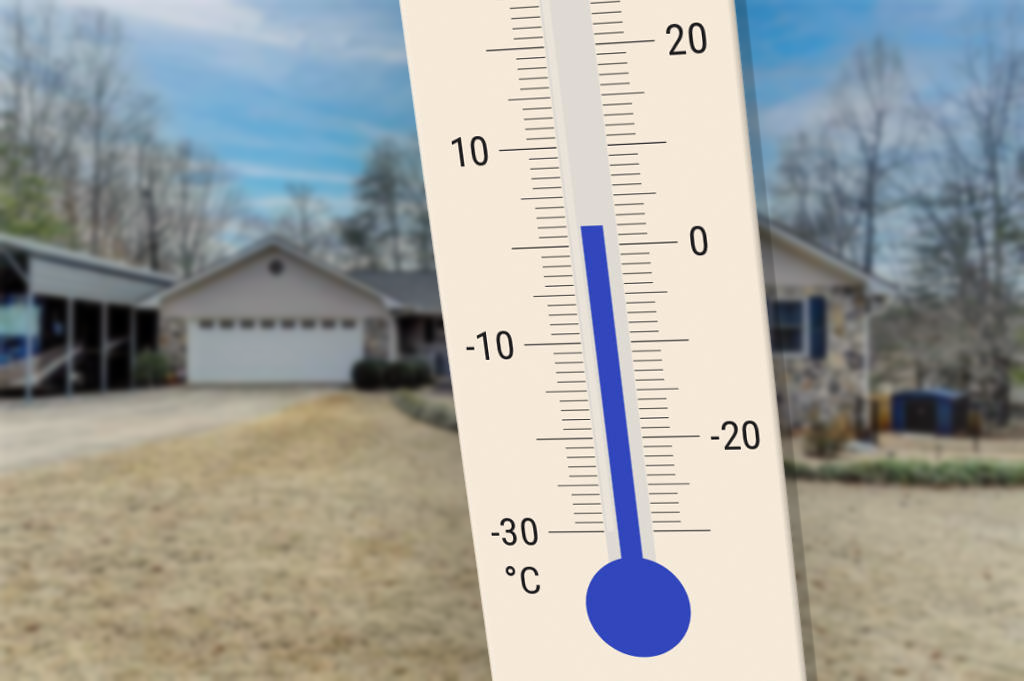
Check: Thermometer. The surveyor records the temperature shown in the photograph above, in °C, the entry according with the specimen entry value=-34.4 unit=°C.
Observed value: value=2 unit=°C
